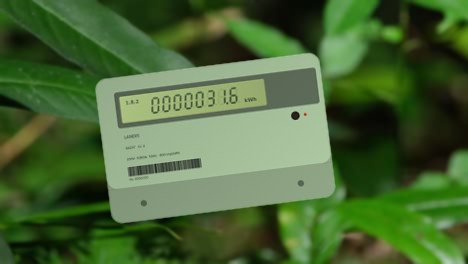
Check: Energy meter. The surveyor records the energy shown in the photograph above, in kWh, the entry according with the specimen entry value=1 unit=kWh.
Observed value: value=31.6 unit=kWh
